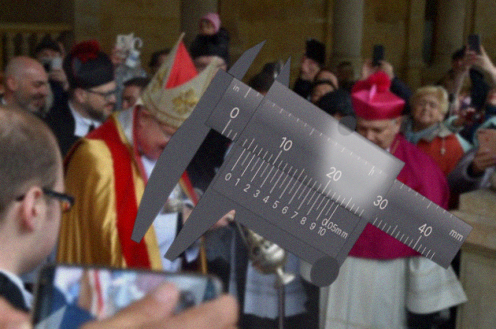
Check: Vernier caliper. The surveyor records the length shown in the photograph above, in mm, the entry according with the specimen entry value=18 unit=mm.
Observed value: value=4.6 unit=mm
